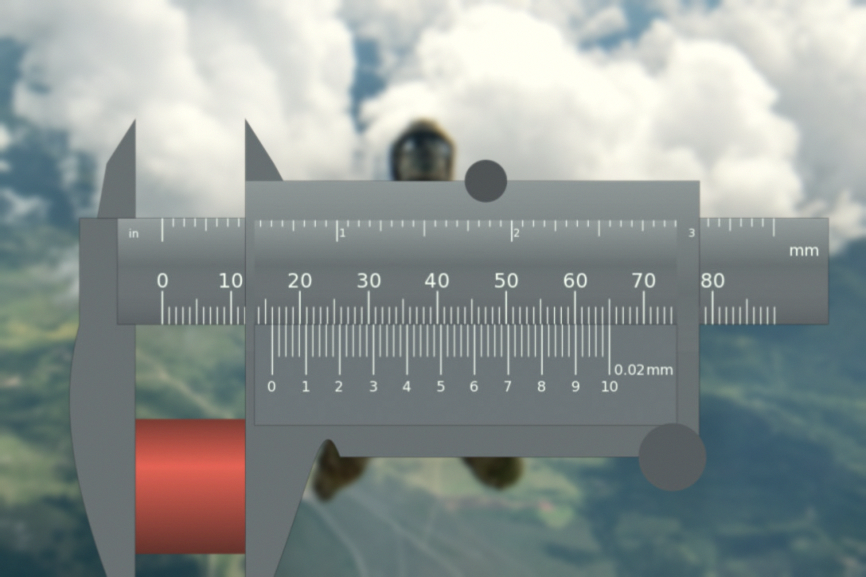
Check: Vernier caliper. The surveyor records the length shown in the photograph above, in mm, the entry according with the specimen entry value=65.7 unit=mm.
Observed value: value=16.0 unit=mm
